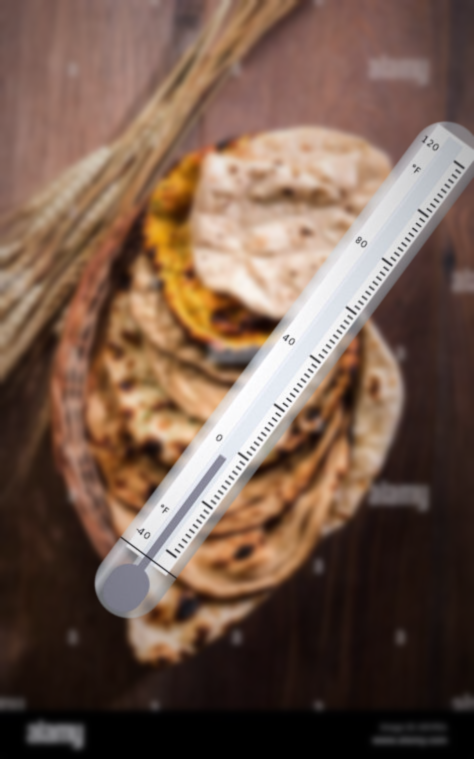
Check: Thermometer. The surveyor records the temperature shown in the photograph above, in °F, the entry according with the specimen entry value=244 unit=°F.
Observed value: value=-4 unit=°F
